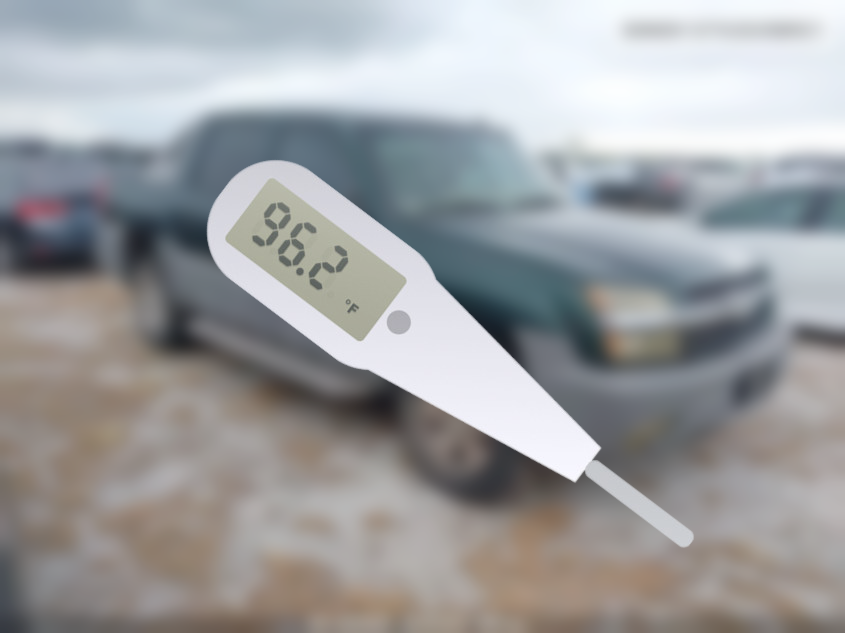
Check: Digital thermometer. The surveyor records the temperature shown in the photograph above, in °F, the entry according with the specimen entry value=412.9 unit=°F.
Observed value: value=96.2 unit=°F
